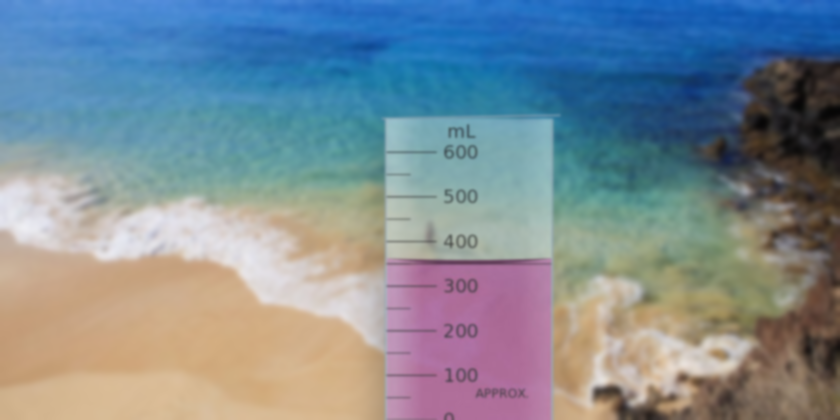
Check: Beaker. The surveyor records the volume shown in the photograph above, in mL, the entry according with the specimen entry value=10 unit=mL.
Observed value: value=350 unit=mL
